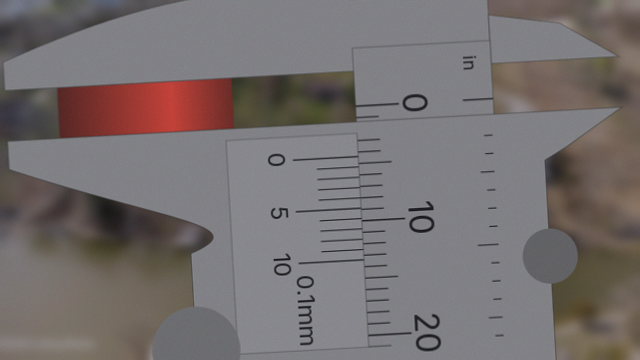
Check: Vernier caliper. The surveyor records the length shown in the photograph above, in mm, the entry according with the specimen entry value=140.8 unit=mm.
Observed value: value=4.4 unit=mm
